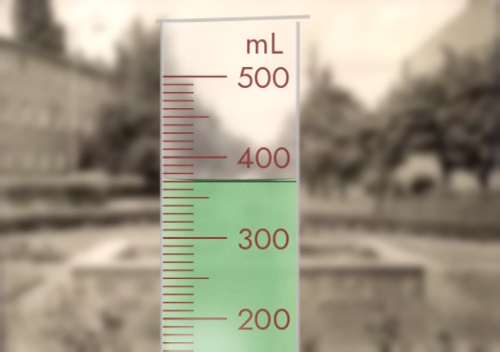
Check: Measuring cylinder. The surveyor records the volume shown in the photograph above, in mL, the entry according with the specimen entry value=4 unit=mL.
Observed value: value=370 unit=mL
